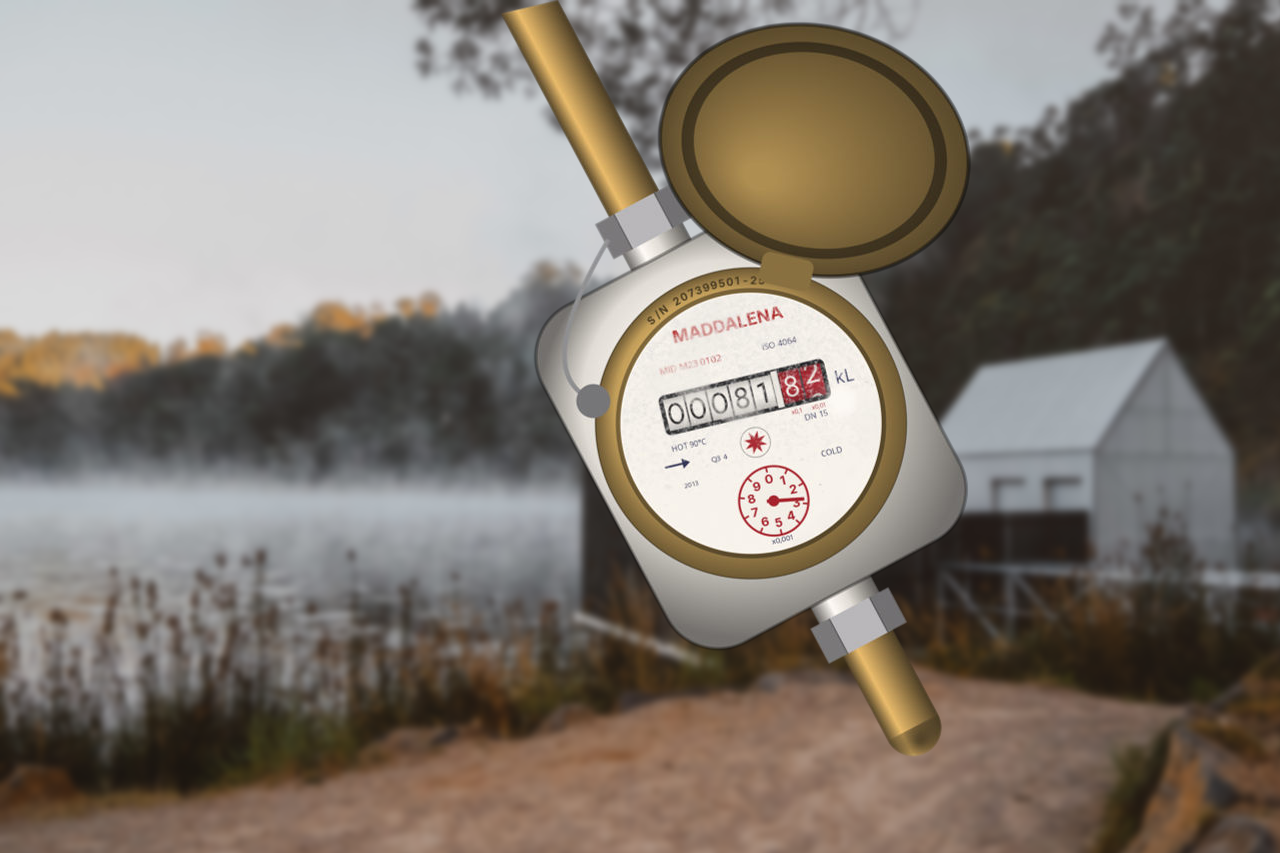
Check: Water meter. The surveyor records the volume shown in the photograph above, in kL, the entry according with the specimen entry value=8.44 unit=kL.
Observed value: value=81.822 unit=kL
